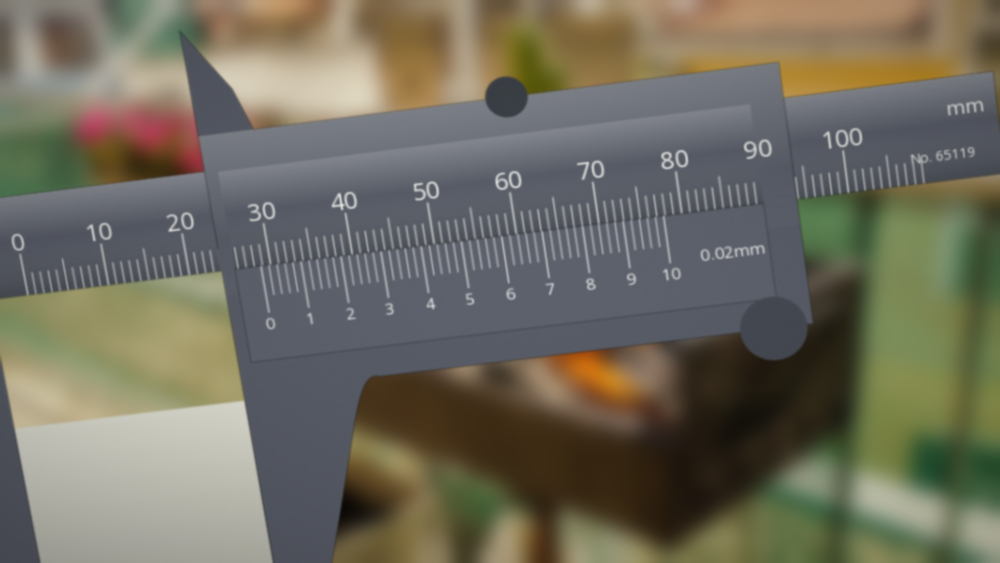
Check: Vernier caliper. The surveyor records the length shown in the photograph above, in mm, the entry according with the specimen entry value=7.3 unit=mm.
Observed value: value=28.8 unit=mm
